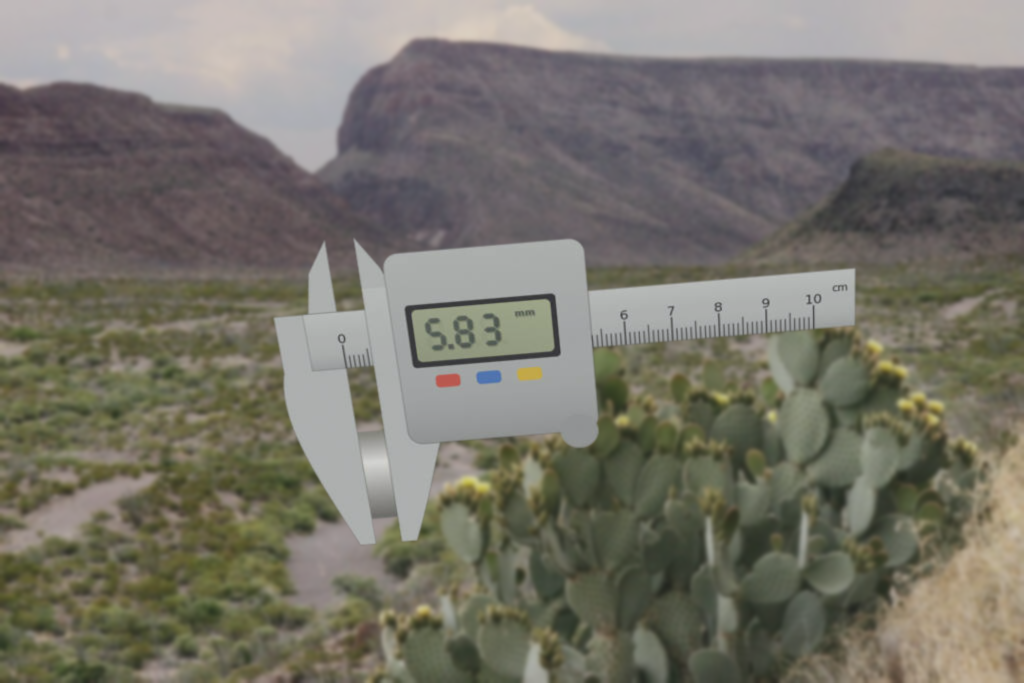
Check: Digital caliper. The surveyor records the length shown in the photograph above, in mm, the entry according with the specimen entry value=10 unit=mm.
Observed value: value=5.83 unit=mm
